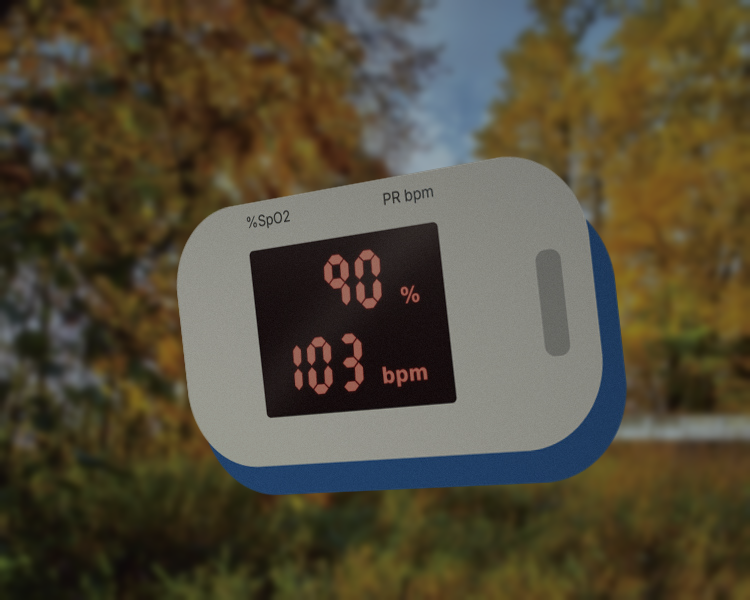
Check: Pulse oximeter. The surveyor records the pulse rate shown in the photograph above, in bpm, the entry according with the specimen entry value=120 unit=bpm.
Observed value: value=103 unit=bpm
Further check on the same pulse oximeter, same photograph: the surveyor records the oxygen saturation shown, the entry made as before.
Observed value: value=90 unit=%
